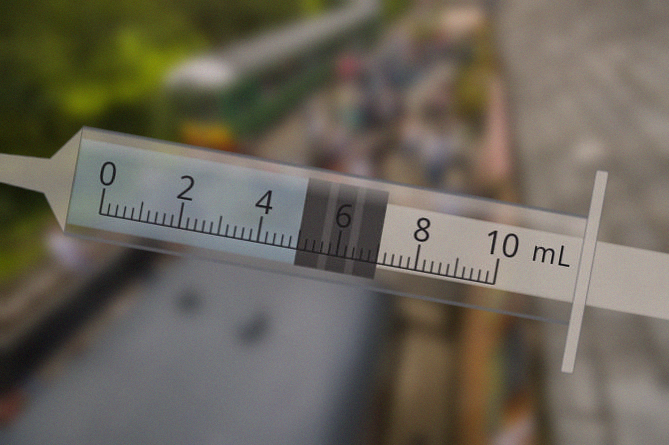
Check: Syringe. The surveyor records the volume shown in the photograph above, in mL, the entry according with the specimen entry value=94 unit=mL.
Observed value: value=5 unit=mL
